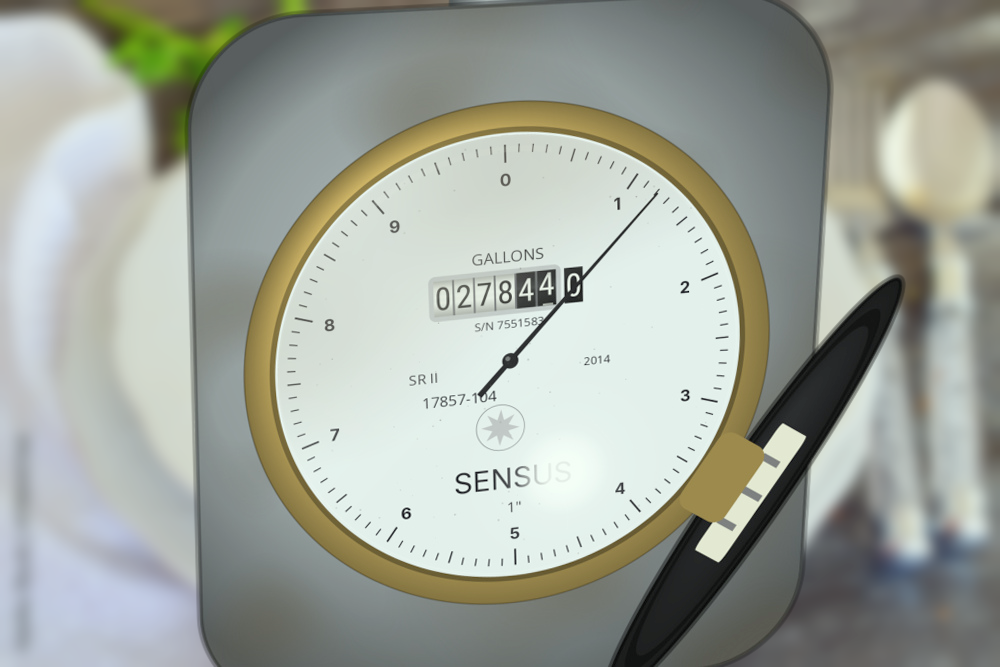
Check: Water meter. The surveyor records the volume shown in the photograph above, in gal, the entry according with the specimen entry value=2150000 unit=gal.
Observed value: value=278441.2 unit=gal
